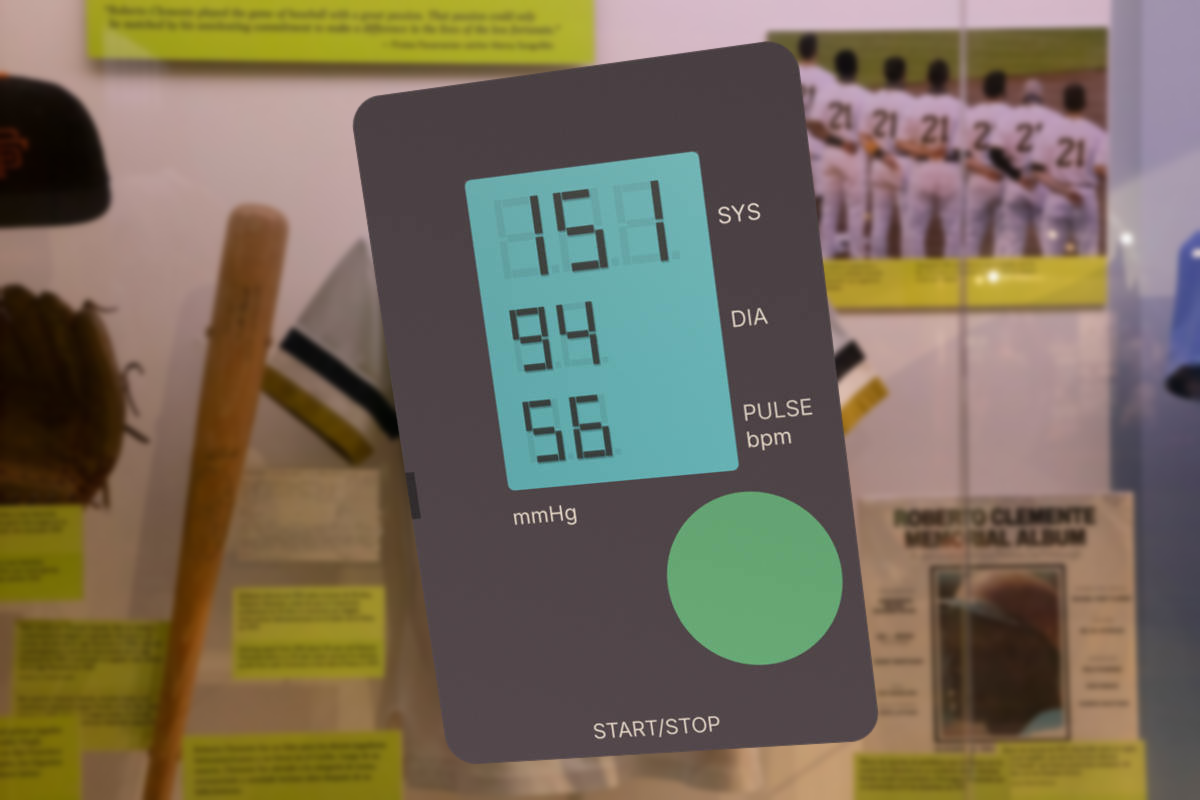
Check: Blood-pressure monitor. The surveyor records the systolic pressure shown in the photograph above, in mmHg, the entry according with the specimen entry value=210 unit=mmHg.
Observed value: value=151 unit=mmHg
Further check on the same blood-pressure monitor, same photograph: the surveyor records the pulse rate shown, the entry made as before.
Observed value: value=56 unit=bpm
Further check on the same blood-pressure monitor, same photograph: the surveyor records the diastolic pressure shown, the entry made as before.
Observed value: value=94 unit=mmHg
